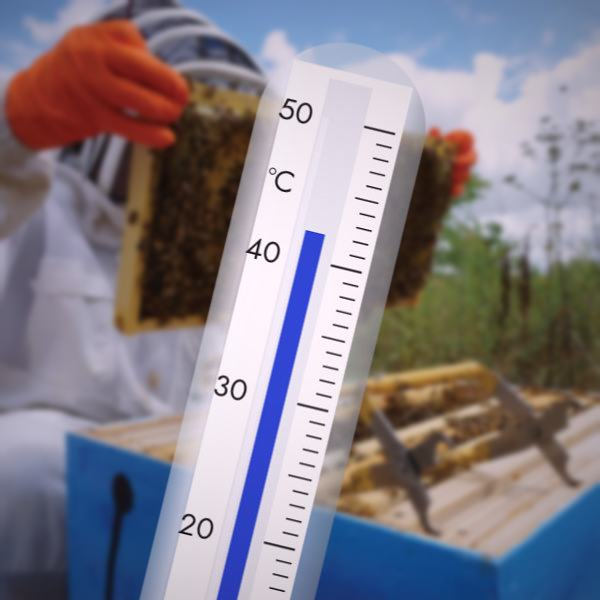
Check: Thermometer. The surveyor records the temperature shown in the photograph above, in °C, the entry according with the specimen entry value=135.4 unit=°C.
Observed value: value=42 unit=°C
